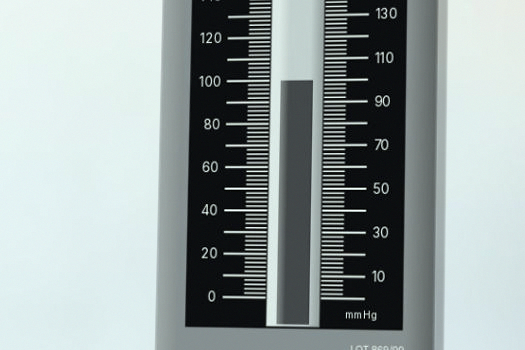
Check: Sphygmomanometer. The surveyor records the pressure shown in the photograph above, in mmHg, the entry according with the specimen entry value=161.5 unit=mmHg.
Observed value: value=100 unit=mmHg
